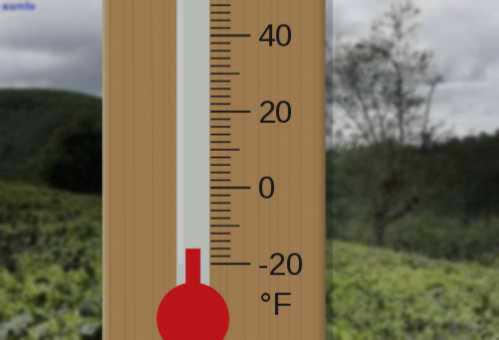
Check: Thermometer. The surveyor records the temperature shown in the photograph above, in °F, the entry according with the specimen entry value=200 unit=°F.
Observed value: value=-16 unit=°F
